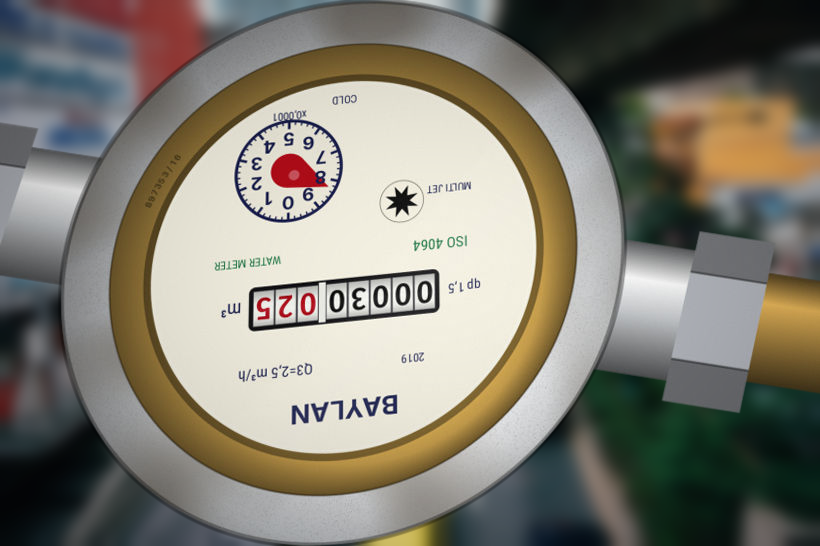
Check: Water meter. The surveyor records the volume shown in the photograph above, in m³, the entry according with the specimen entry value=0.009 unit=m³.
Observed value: value=30.0258 unit=m³
